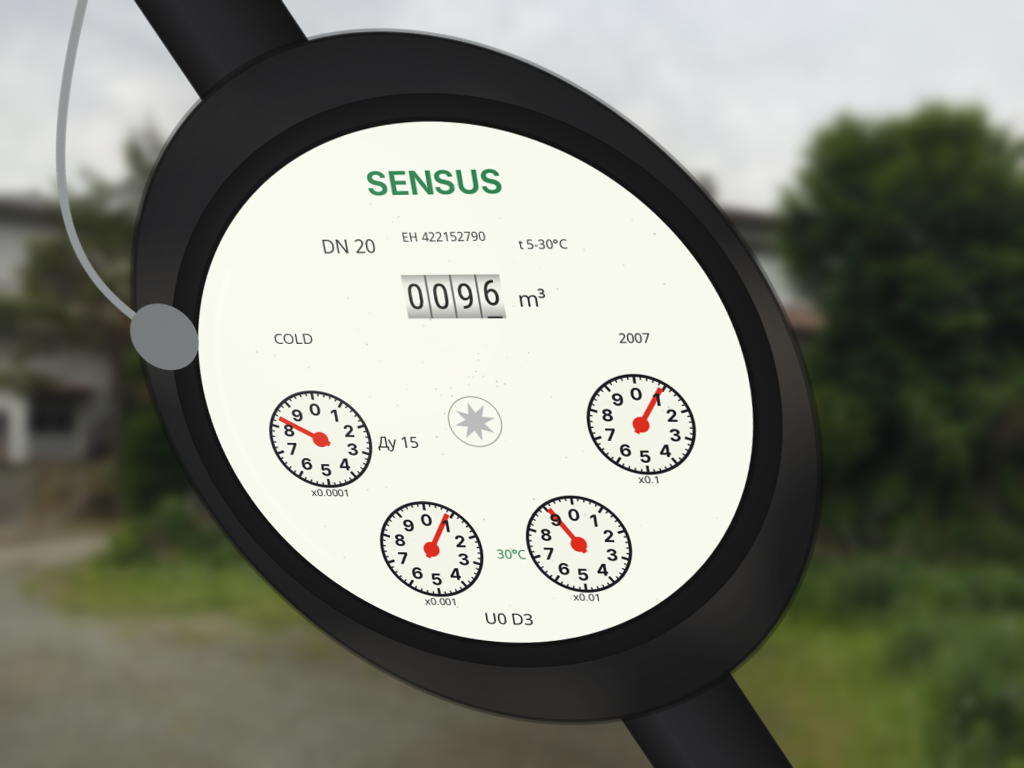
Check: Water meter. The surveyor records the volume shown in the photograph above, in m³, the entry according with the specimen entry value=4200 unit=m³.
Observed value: value=96.0908 unit=m³
